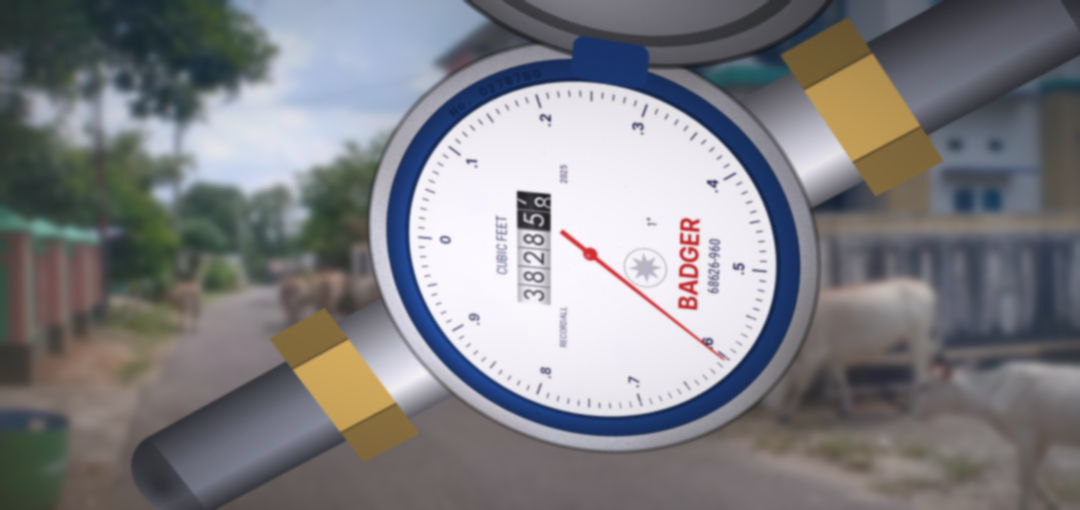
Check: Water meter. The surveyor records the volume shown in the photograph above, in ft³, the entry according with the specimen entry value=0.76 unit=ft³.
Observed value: value=382857.60 unit=ft³
